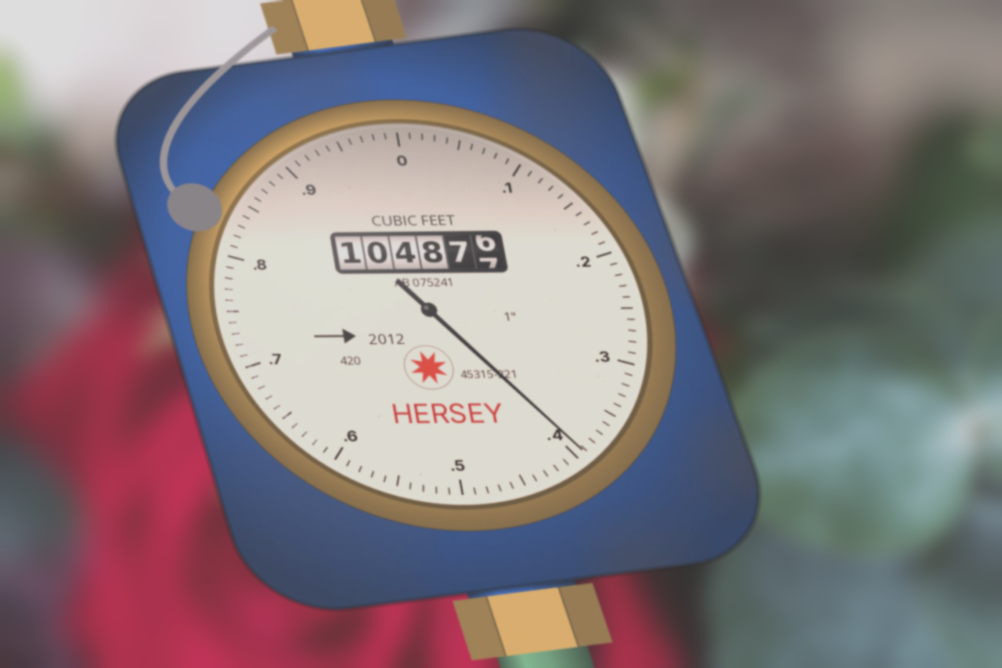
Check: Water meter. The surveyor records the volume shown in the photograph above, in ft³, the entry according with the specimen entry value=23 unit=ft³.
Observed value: value=104876.39 unit=ft³
